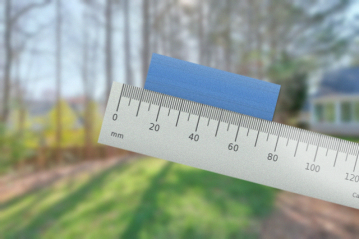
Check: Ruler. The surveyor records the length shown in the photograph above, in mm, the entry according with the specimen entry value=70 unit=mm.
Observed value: value=65 unit=mm
